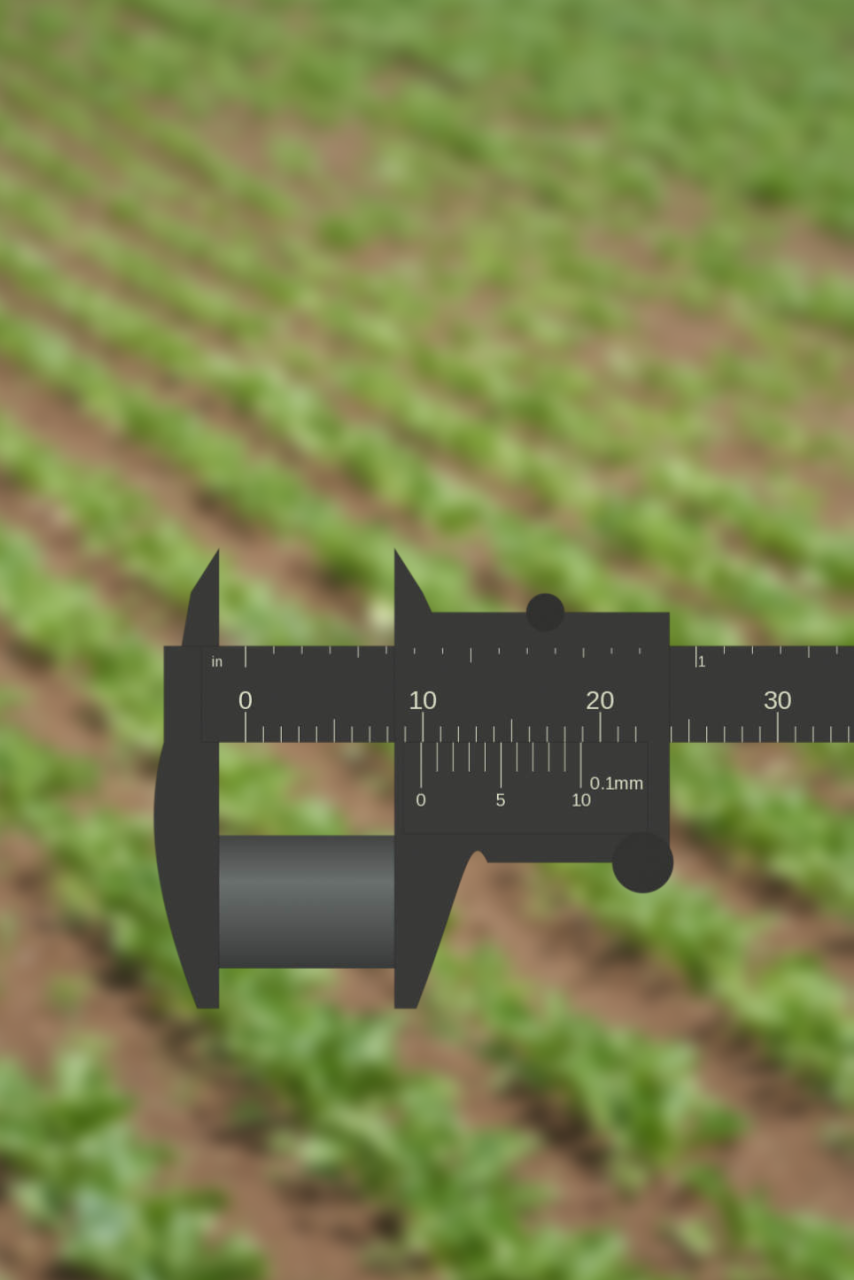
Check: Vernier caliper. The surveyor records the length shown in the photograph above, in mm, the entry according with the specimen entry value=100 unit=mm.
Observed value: value=9.9 unit=mm
